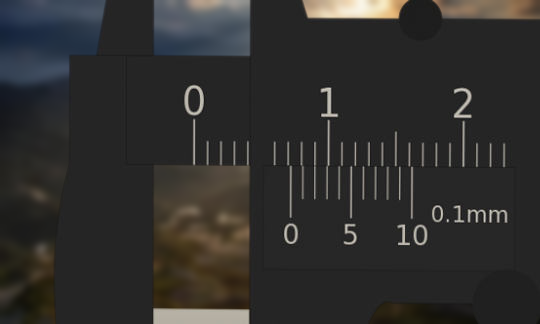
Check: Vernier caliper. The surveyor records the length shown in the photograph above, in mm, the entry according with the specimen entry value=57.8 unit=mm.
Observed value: value=7.2 unit=mm
